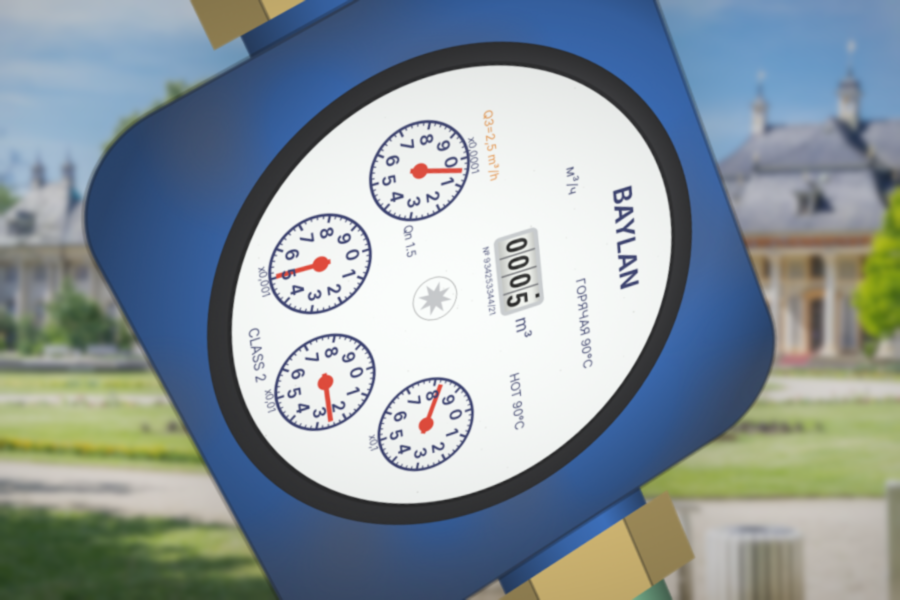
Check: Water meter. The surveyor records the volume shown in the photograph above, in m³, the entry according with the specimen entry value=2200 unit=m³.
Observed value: value=4.8250 unit=m³
